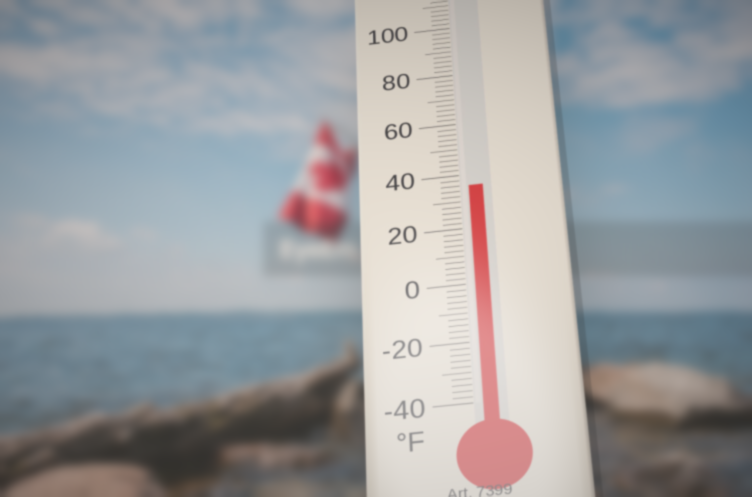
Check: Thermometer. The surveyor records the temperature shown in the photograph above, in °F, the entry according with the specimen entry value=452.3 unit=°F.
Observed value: value=36 unit=°F
